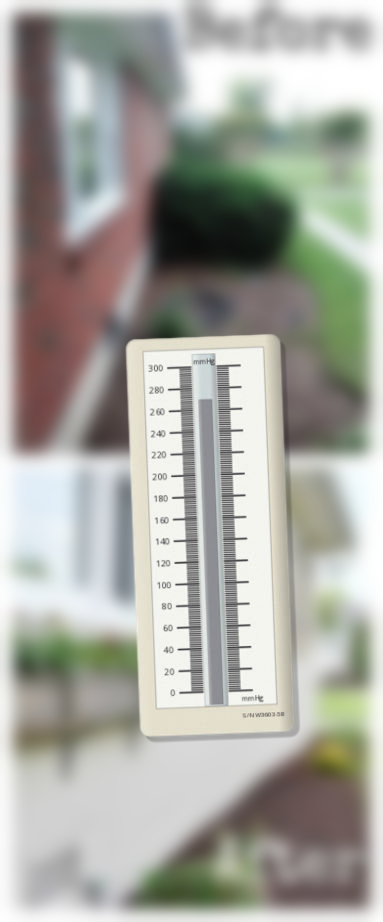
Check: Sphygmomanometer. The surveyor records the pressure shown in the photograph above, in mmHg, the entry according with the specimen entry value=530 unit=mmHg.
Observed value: value=270 unit=mmHg
